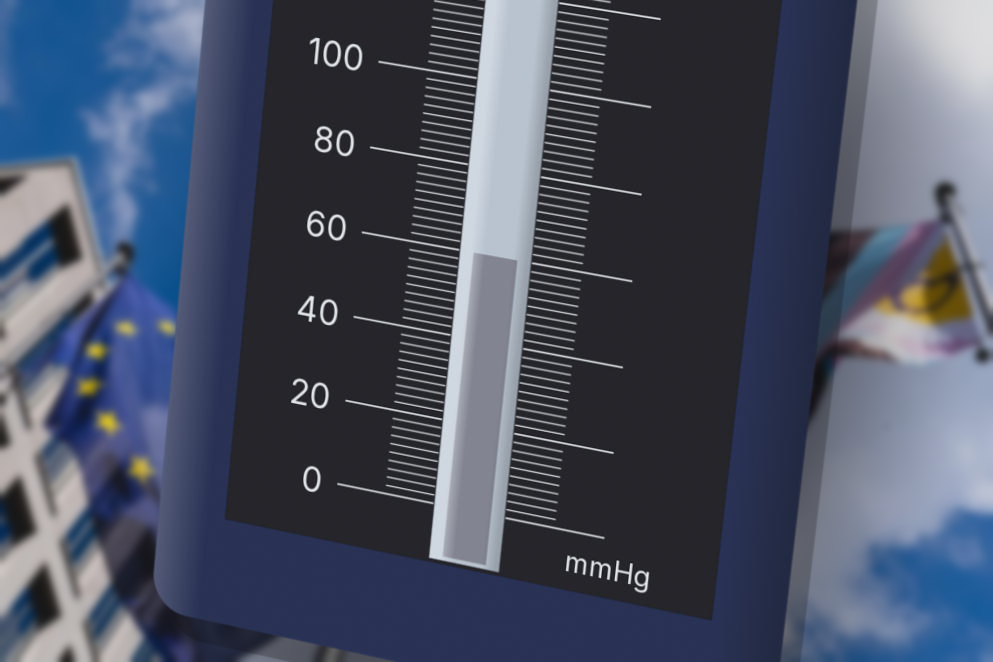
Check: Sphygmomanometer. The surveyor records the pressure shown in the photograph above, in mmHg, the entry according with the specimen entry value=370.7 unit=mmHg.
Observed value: value=60 unit=mmHg
